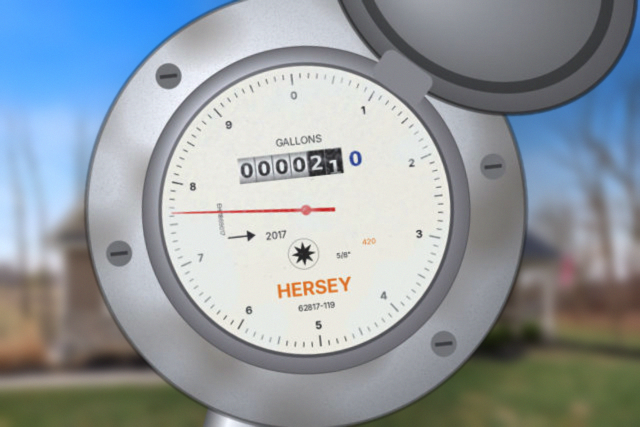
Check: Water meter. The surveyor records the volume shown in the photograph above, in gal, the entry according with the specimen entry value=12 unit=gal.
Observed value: value=207.6 unit=gal
